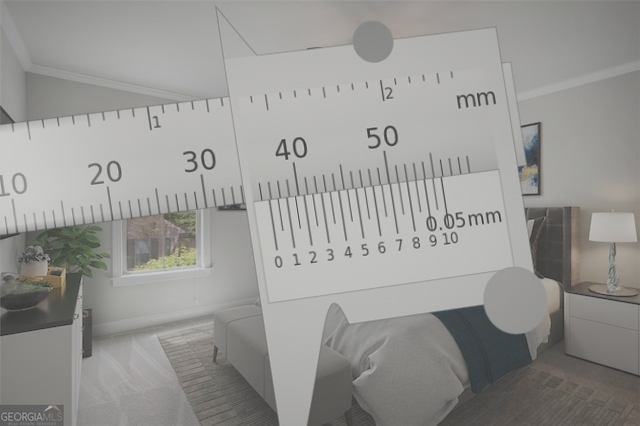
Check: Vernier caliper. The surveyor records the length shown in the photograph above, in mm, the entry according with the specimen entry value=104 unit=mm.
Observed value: value=36.8 unit=mm
